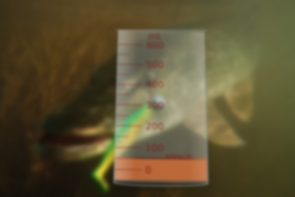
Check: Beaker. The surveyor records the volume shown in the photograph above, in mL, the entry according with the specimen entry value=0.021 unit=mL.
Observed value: value=50 unit=mL
